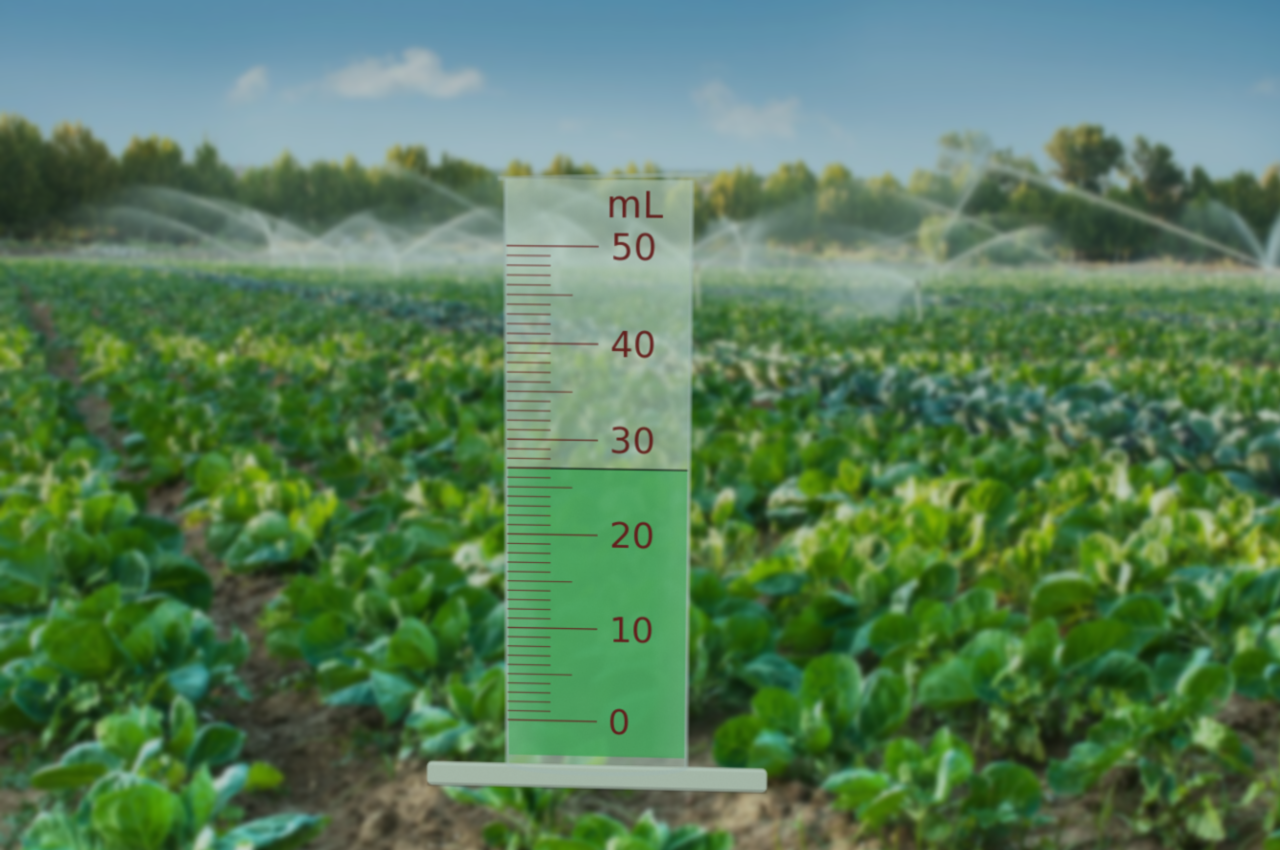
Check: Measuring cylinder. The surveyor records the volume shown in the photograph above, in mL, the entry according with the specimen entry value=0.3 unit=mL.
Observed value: value=27 unit=mL
